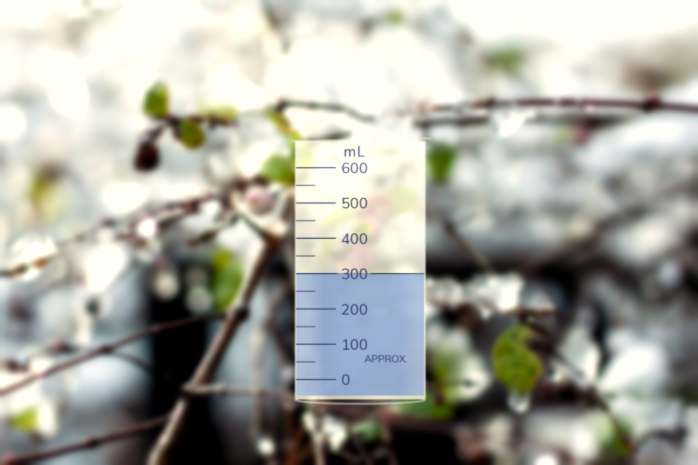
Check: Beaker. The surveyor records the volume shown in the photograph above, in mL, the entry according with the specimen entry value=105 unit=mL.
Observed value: value=300 unit=mL
